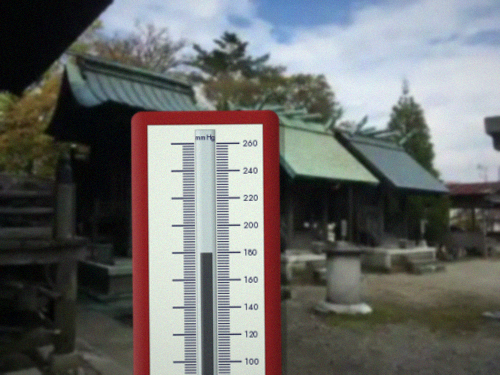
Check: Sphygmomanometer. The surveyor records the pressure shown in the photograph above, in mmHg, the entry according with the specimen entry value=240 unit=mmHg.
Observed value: value=180 unit=mmHg
